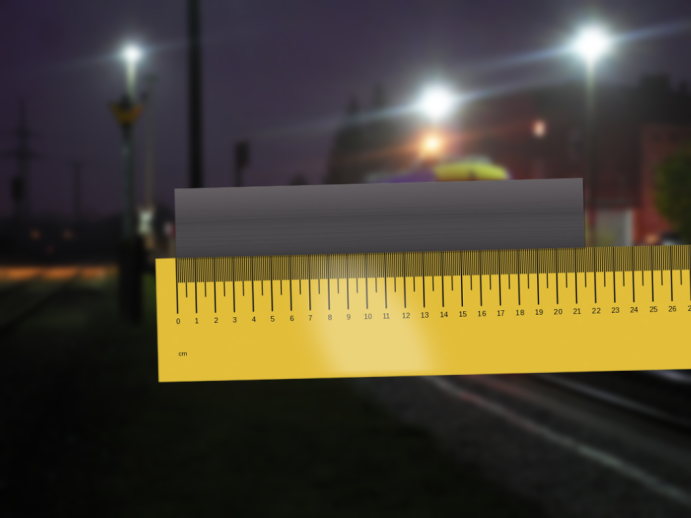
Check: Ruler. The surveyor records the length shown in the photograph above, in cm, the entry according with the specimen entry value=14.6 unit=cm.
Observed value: value=21.5 unit=cm
